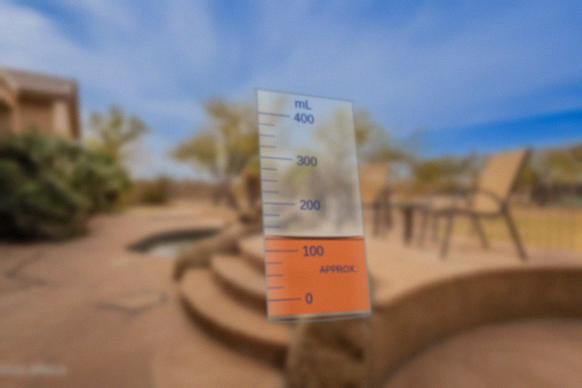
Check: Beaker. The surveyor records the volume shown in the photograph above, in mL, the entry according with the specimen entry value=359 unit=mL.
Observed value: value=125 unit=mL
